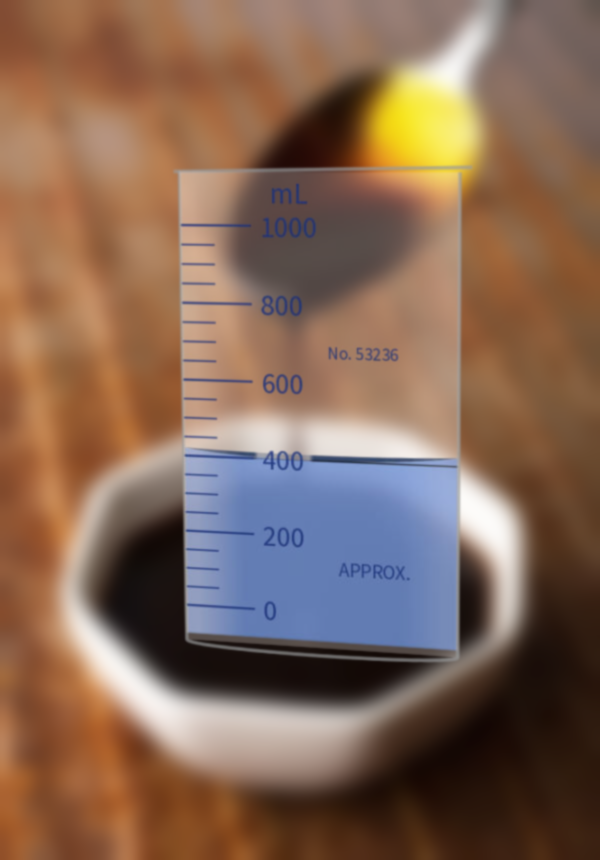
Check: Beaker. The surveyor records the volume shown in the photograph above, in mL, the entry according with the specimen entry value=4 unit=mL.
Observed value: value=400 unit=mL
